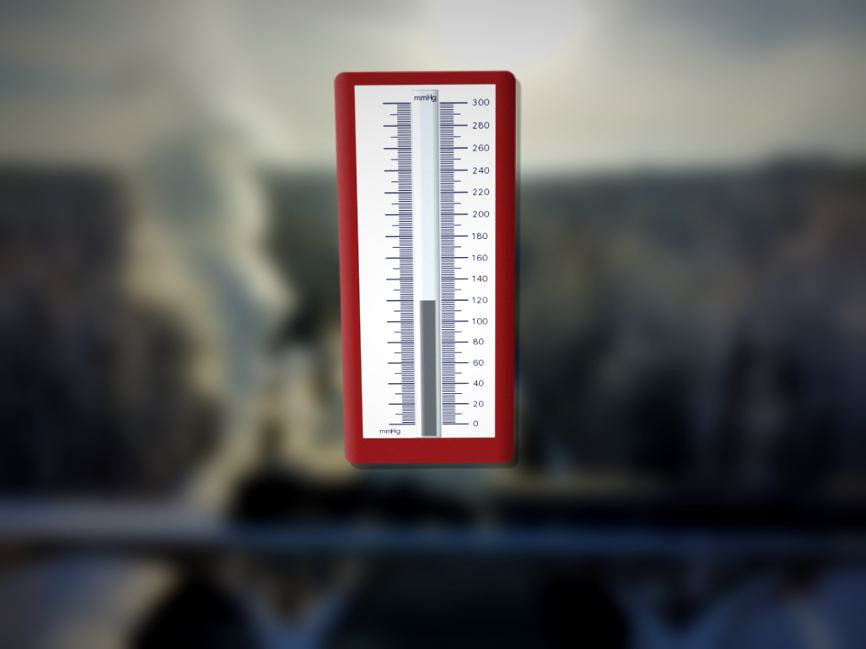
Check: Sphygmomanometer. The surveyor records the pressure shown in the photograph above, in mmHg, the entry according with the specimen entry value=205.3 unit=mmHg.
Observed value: value=120 unit=mmHg
